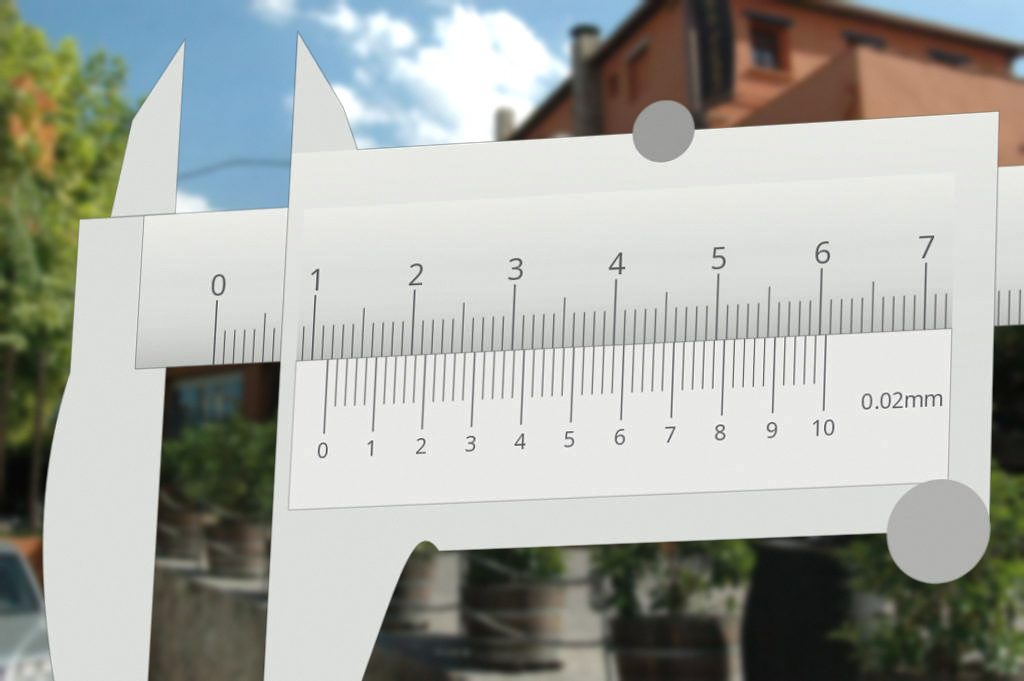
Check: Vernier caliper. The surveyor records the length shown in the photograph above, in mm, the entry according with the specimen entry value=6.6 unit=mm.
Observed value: value=11.6 unit=mm
